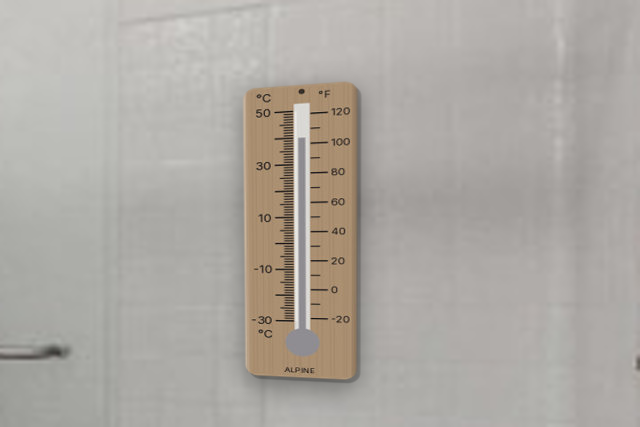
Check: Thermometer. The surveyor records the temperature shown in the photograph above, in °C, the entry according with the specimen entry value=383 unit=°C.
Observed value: value=40 unit=°C
